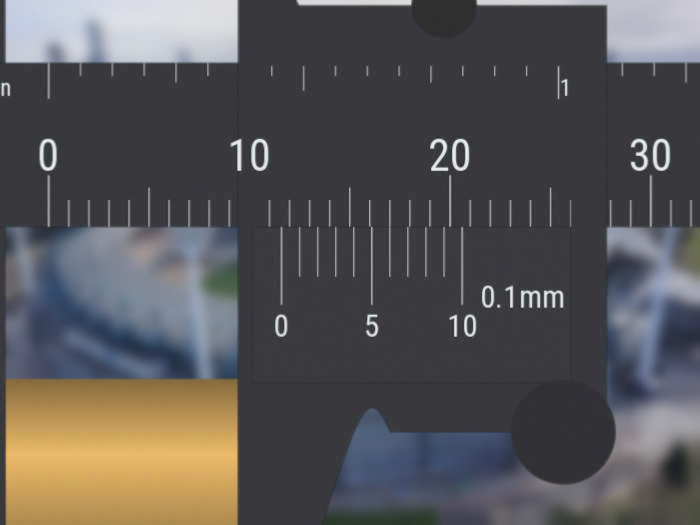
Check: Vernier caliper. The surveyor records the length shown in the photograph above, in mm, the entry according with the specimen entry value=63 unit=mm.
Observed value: value=11.6 unit=mm
